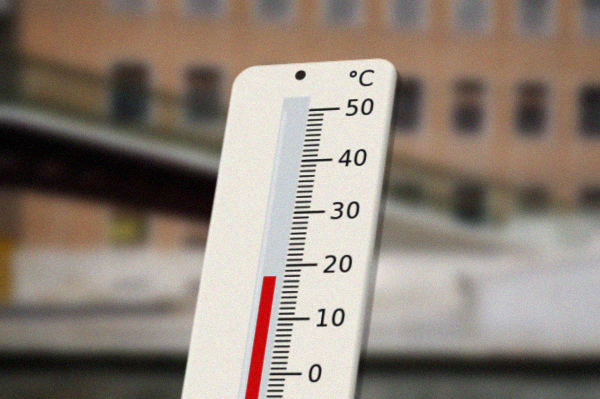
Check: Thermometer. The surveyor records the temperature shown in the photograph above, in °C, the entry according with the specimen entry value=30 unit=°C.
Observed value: value=18 unit=°C
